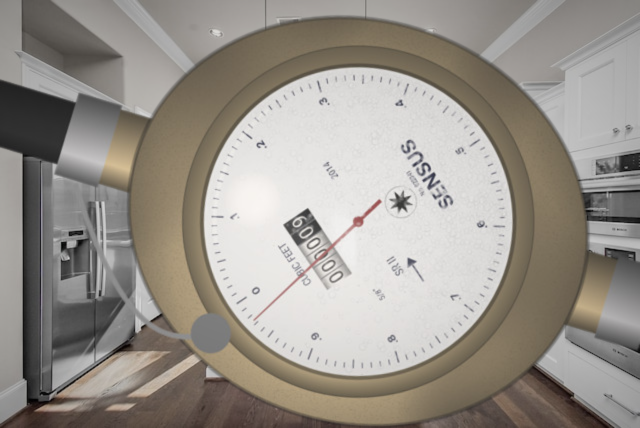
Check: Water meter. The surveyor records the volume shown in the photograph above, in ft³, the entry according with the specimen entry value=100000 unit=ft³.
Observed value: value=8.97 unit=ft³
